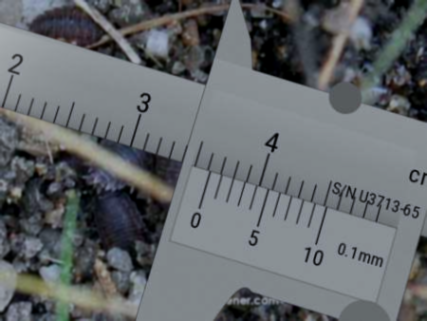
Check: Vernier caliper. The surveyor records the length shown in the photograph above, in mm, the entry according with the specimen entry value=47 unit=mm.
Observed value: value=36.2 unit=mm
